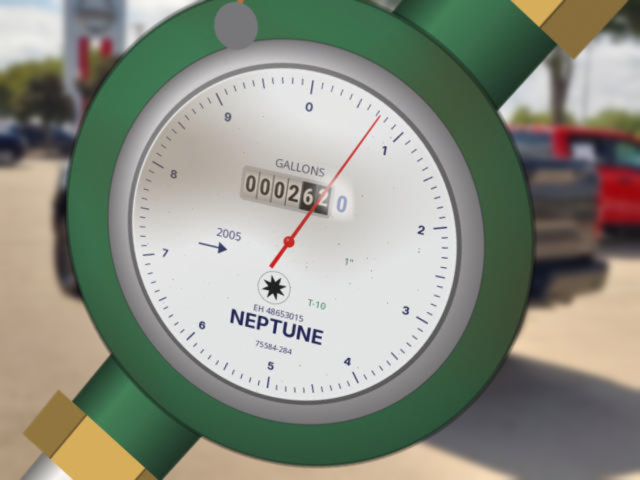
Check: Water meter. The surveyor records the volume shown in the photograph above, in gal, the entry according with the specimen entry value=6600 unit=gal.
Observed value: value=2620.7 unit=gal
